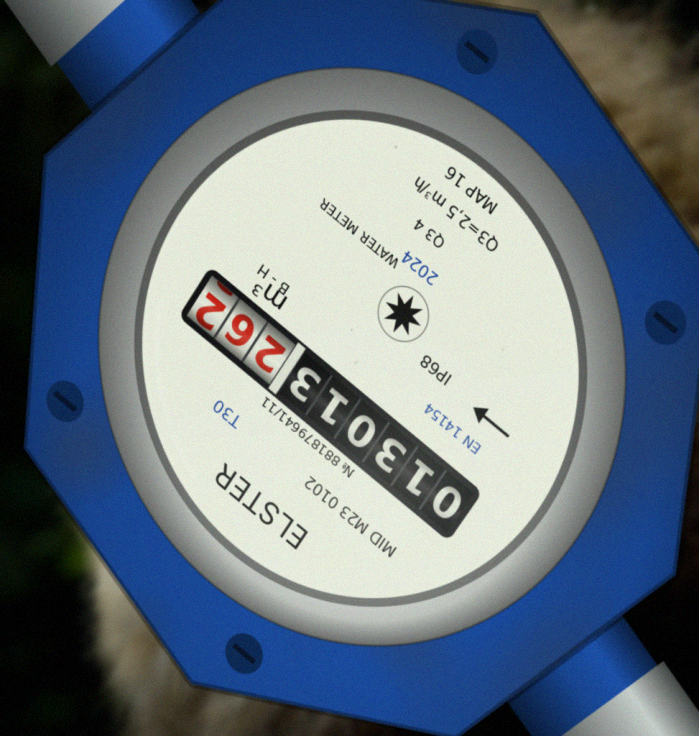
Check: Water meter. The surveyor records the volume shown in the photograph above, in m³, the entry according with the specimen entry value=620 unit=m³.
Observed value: value=13013.262 unit=m³
